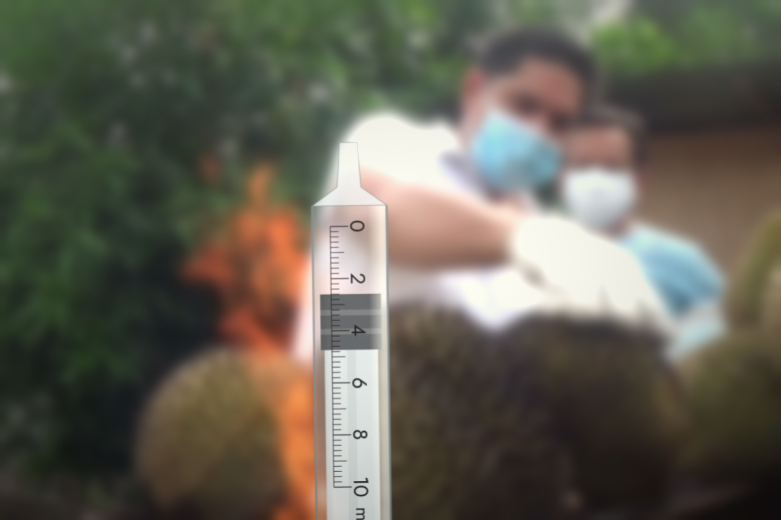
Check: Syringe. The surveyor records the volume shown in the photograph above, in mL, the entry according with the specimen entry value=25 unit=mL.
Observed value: value=2.6 unit=mL
